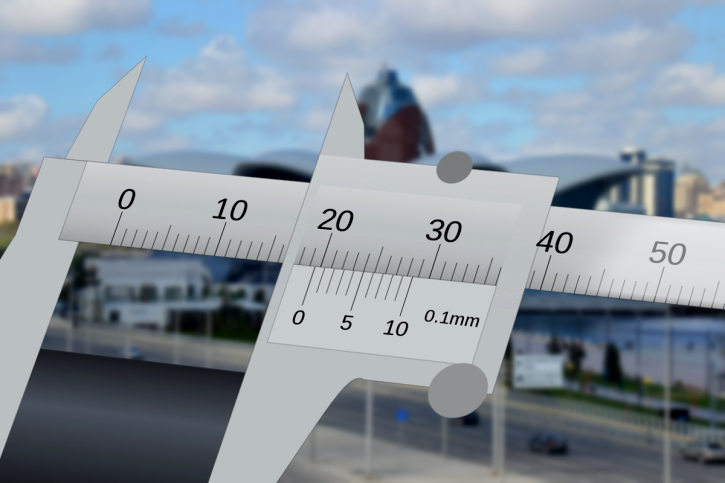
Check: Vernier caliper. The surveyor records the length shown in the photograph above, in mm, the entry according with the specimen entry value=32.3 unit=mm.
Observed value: value=19.5 unit=mm
